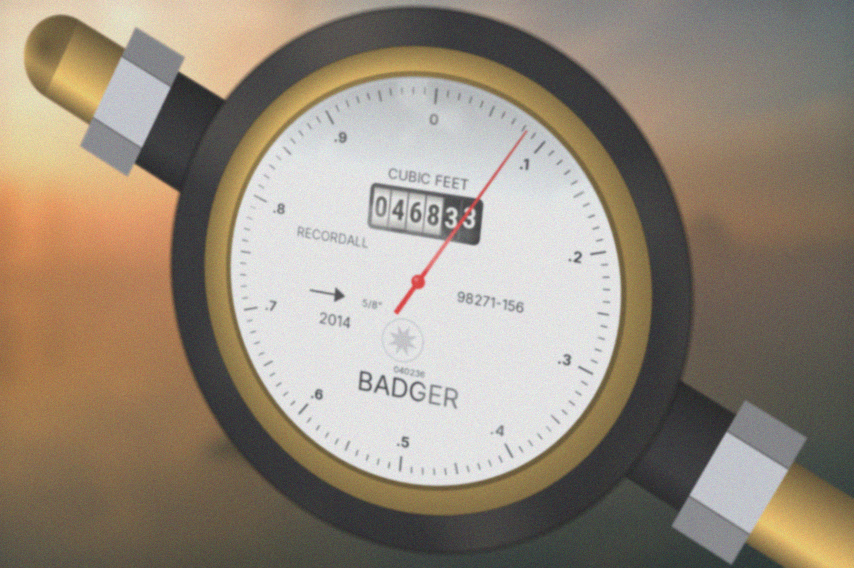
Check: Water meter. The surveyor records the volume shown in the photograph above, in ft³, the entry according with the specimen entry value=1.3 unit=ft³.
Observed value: value=46833.08 unit=ft³
